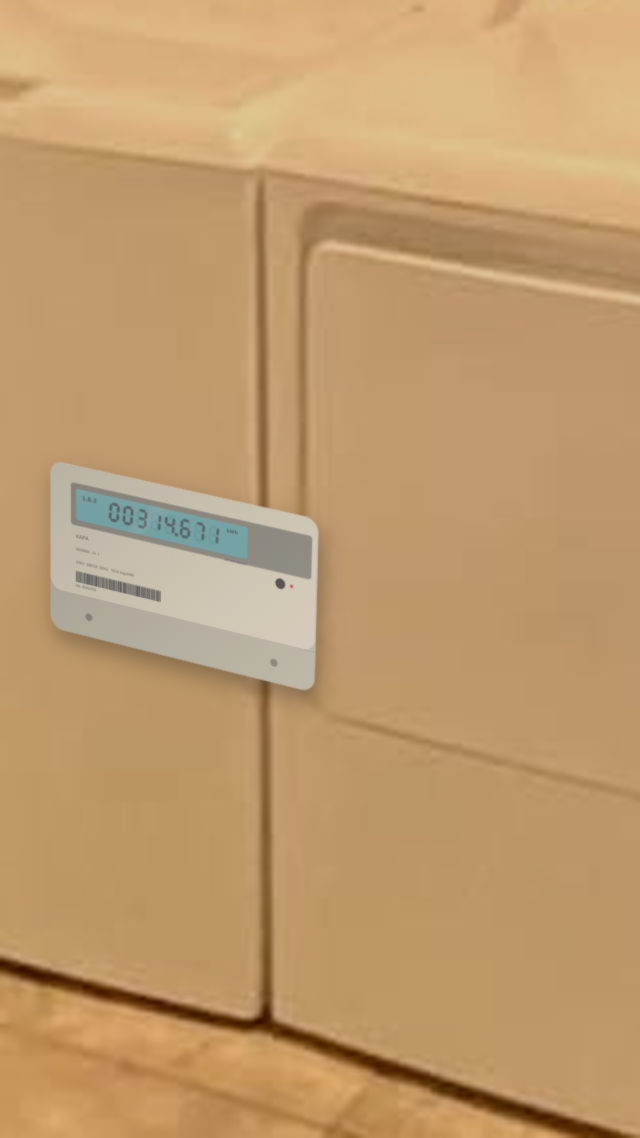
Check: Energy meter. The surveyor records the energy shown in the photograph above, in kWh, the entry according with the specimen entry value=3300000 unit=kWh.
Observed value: value=314.671 unit=kWh
